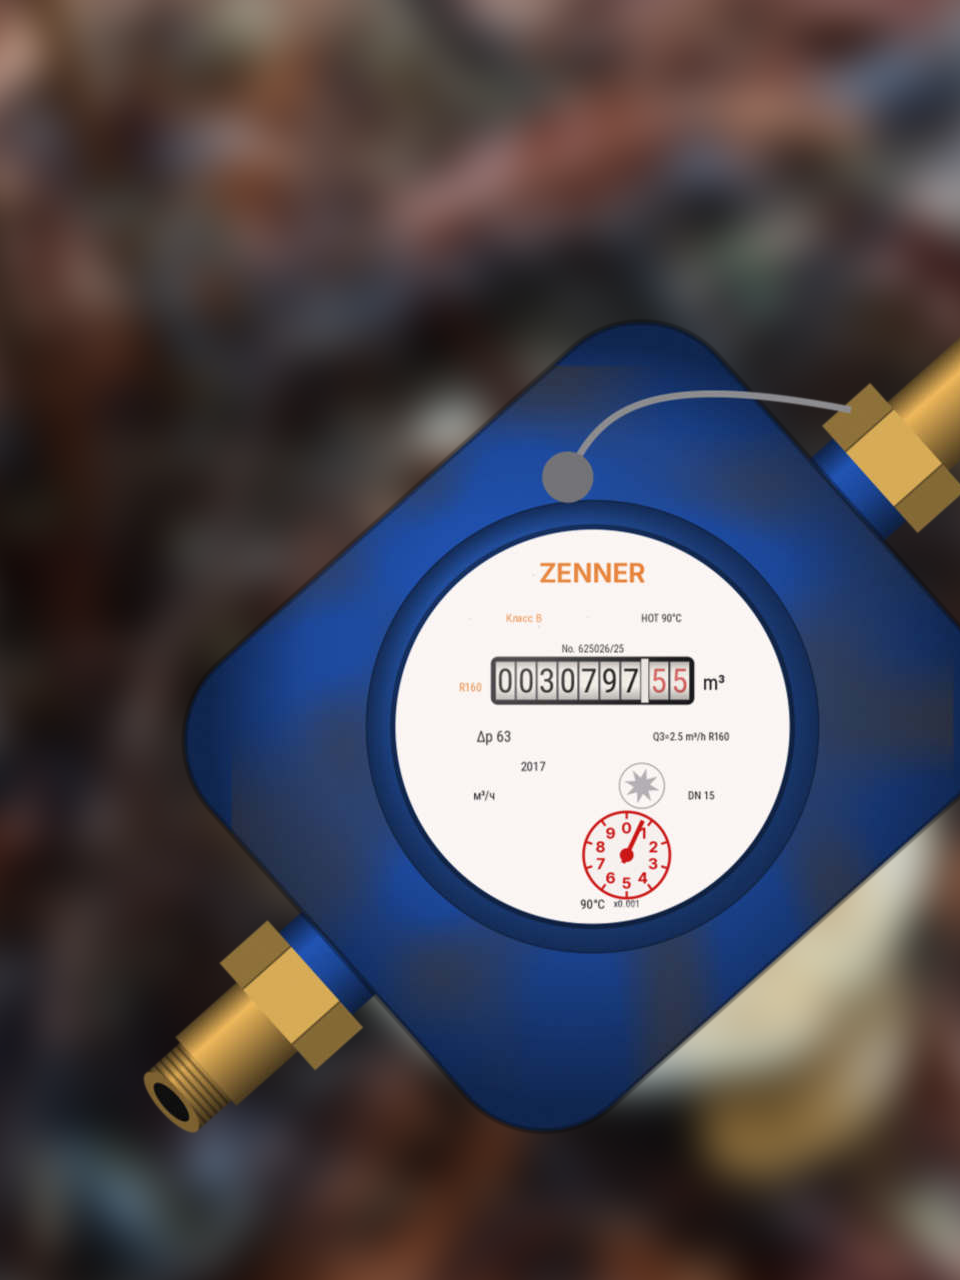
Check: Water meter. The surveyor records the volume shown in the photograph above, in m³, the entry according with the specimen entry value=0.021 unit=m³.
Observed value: value=30797.550 unit=m³
